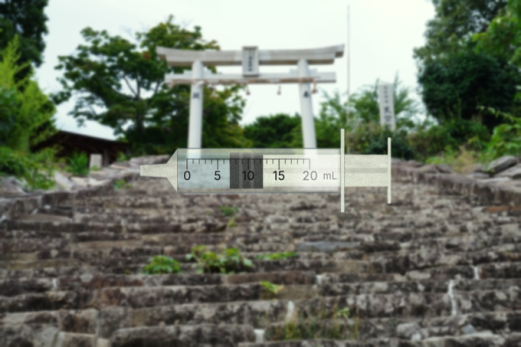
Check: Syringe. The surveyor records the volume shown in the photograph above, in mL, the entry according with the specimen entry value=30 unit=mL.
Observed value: value=7 unit=mL
